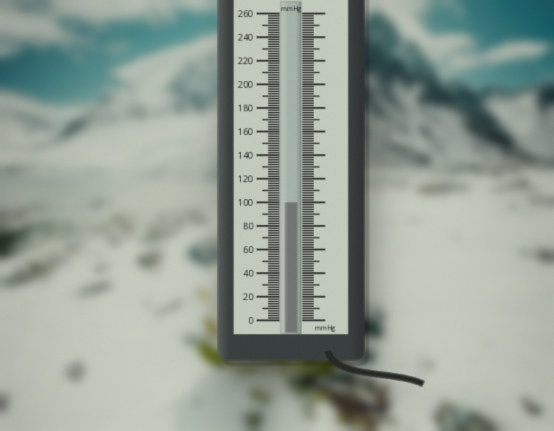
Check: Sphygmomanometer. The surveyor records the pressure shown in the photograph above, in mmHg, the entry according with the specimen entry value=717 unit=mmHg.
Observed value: value=100 unit=mmHg
